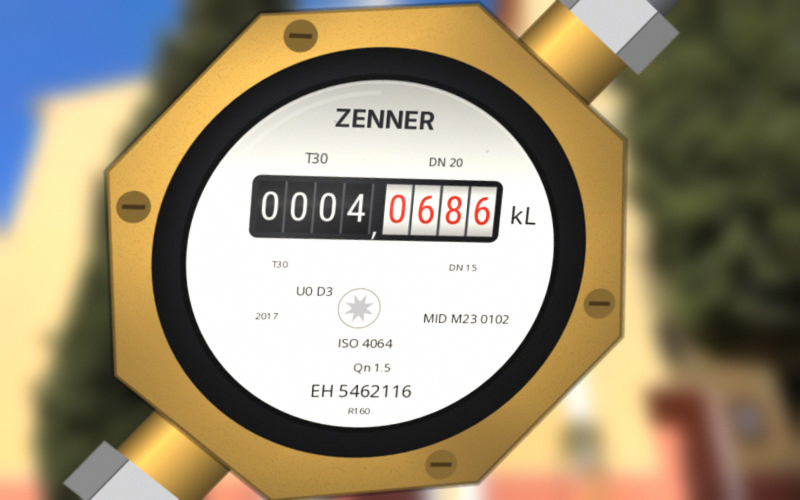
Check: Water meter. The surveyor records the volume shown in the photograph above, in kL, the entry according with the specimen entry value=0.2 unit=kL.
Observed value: value=4.0686 unit=kL
